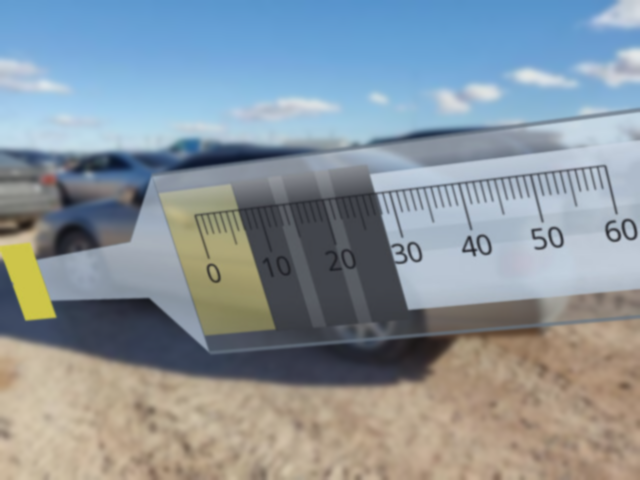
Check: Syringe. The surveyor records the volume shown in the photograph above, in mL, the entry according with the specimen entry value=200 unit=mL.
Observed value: value=7 unit=mL
